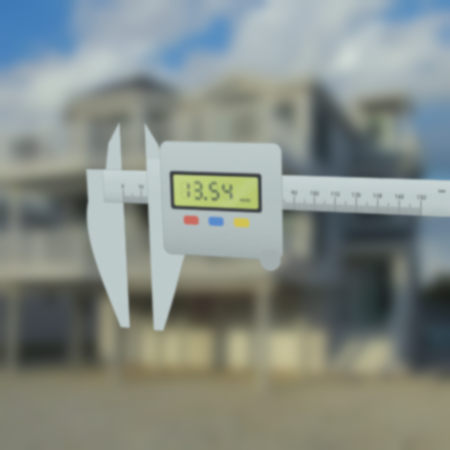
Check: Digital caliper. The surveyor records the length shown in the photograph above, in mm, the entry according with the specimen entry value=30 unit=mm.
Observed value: value=13.54 unit=mm
